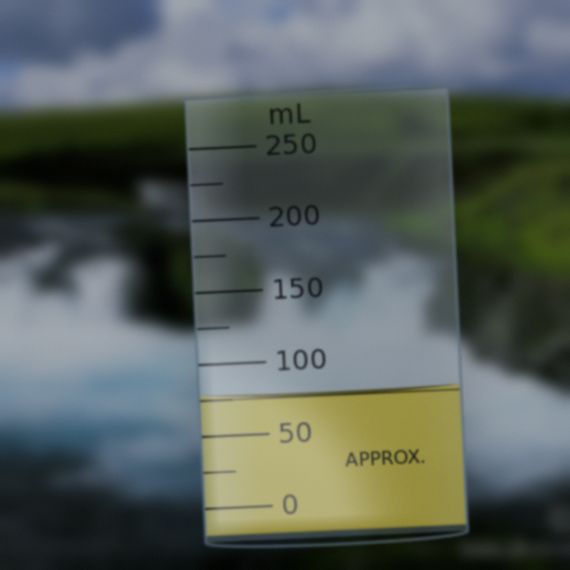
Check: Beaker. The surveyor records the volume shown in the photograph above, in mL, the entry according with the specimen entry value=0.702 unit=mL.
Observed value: value=75 unit=mL
